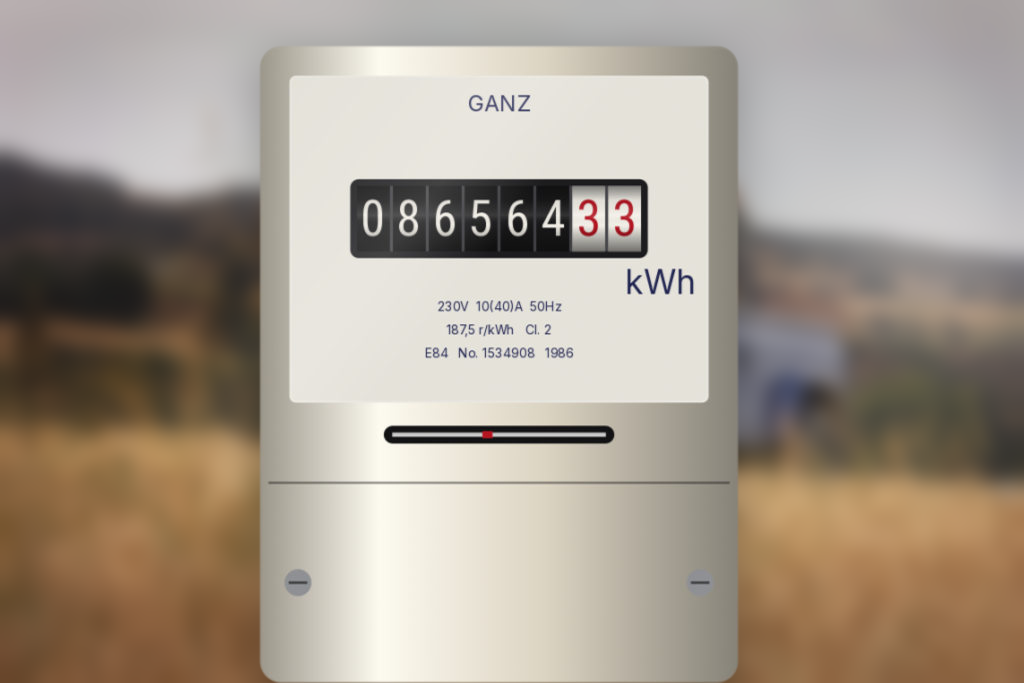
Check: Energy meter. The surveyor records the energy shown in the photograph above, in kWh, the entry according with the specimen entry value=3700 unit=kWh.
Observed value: value=86564.33 unit=kWh
